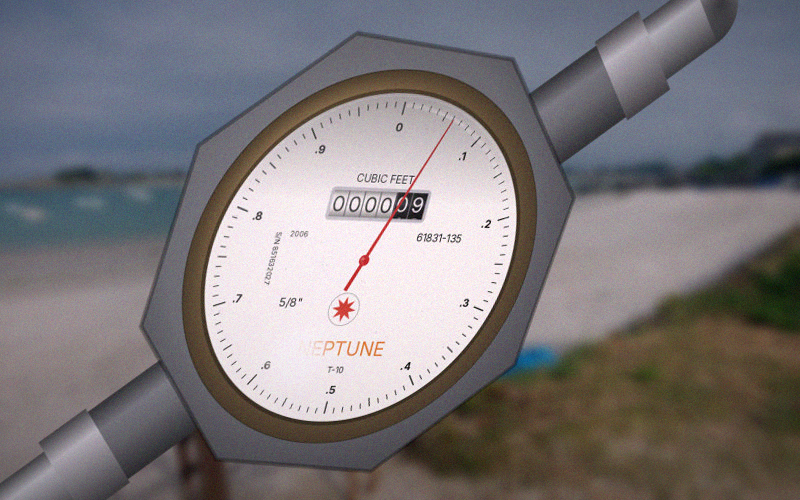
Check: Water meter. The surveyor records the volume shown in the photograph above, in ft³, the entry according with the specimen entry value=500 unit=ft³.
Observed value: value=9.06 unit=ft³
